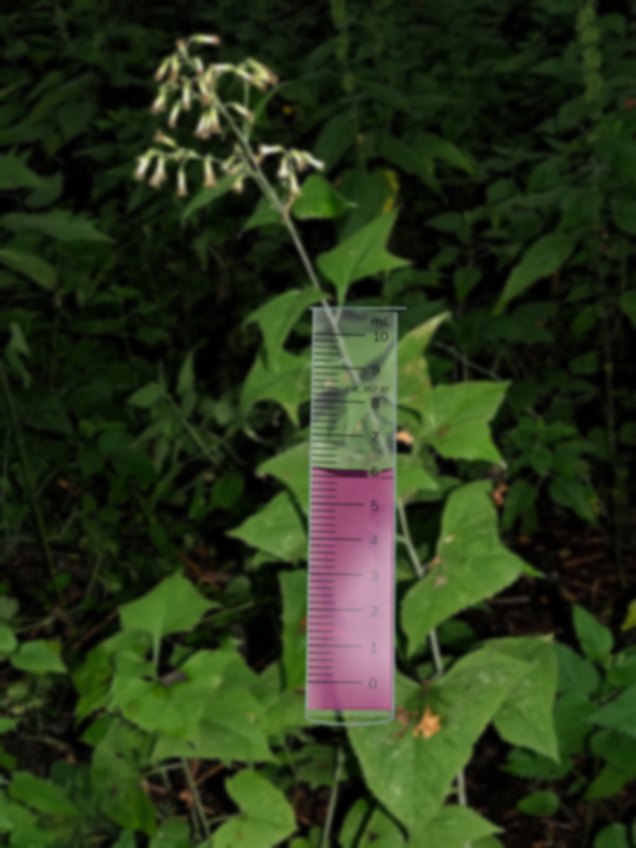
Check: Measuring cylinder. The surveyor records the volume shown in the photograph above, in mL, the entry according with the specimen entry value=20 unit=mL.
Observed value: value=5.8 unit=mL
